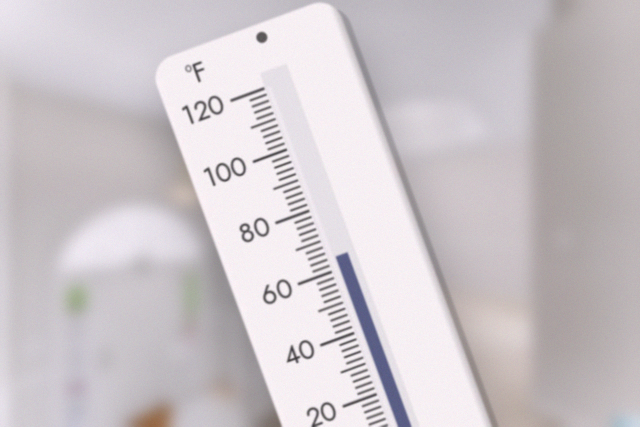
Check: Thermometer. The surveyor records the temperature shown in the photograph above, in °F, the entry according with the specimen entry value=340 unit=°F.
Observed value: value=64 unit=°F
